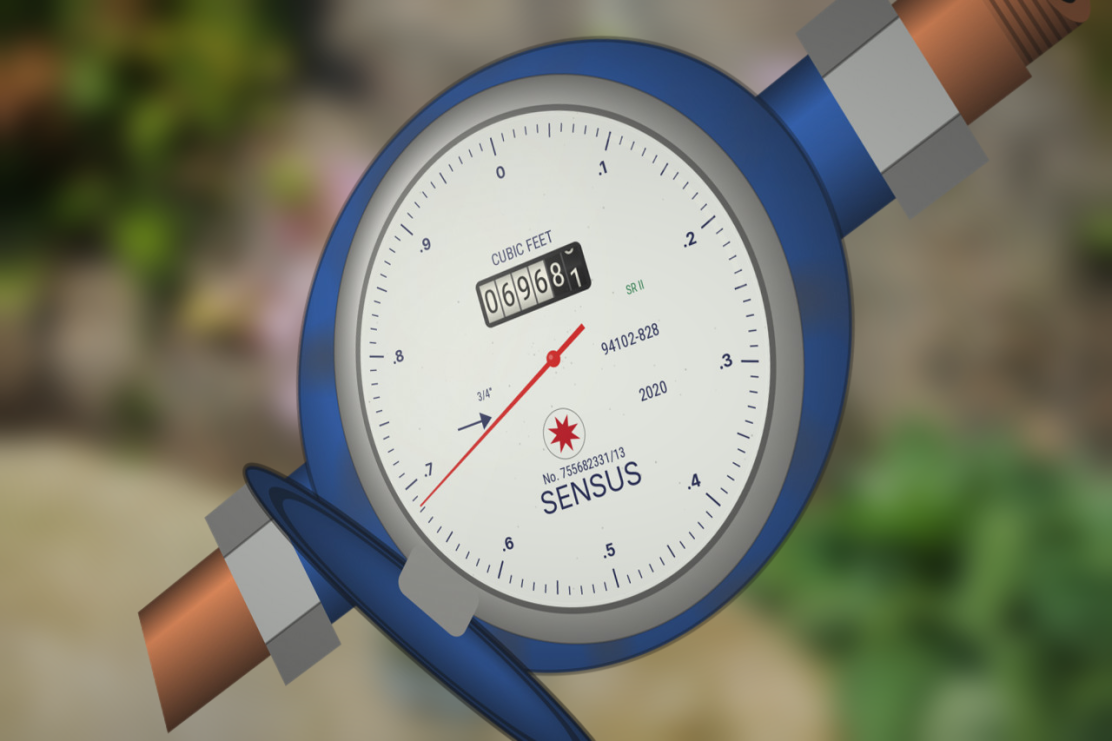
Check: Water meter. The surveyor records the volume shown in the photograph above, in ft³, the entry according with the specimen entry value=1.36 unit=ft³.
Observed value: value=69680.68 unit=ft³
